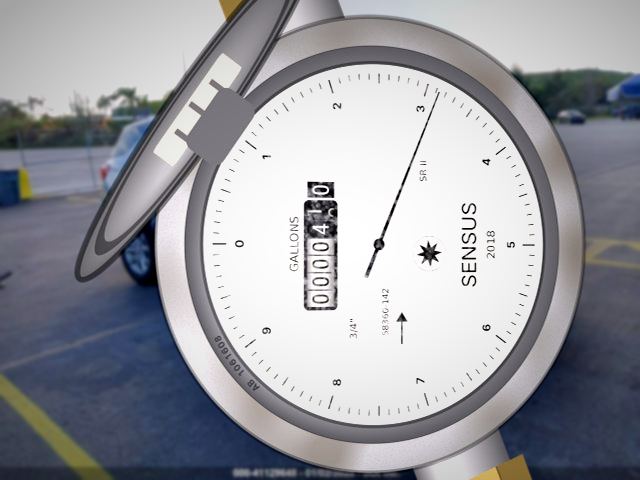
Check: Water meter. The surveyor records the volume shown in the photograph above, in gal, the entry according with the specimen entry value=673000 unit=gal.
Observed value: value=413.1 unit=gal
